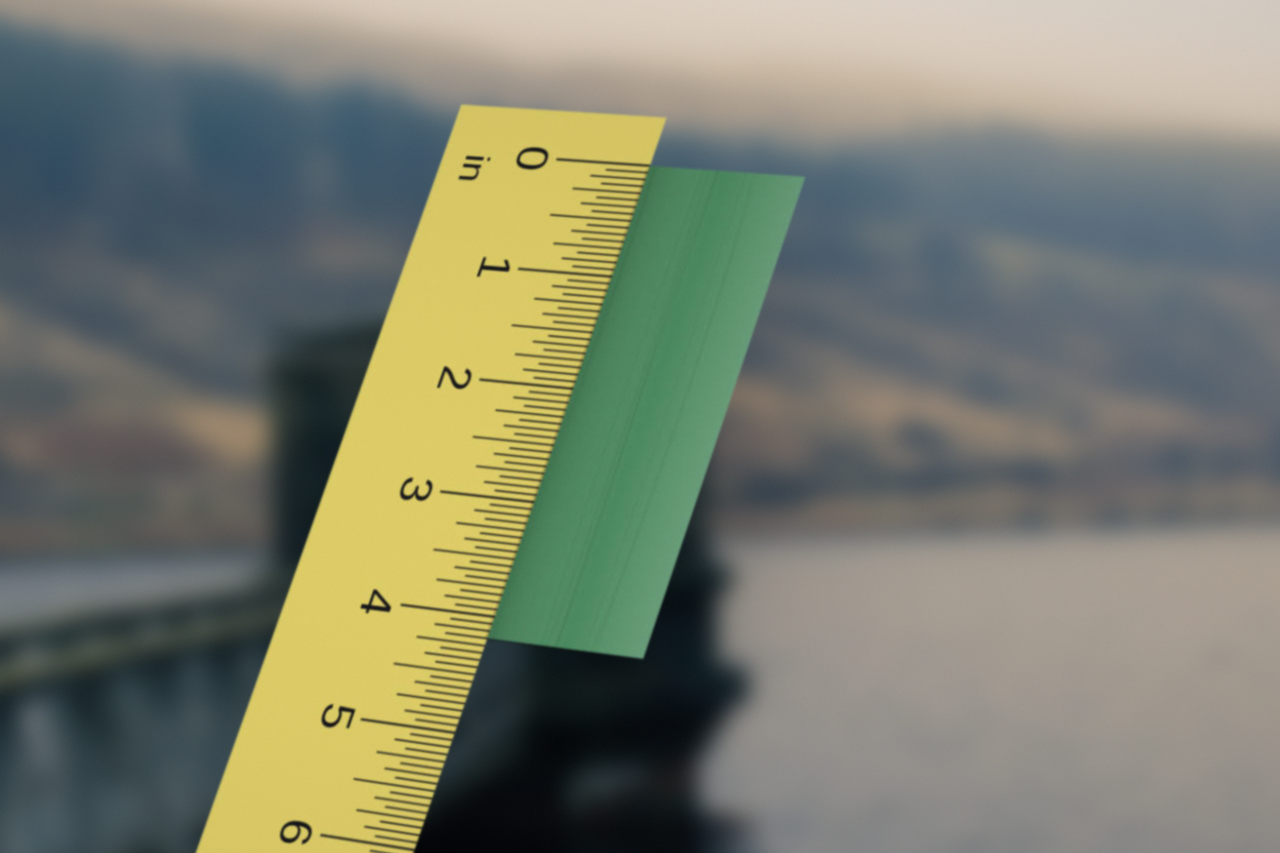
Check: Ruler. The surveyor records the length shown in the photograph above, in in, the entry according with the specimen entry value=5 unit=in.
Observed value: value=4.1875 unit=in
